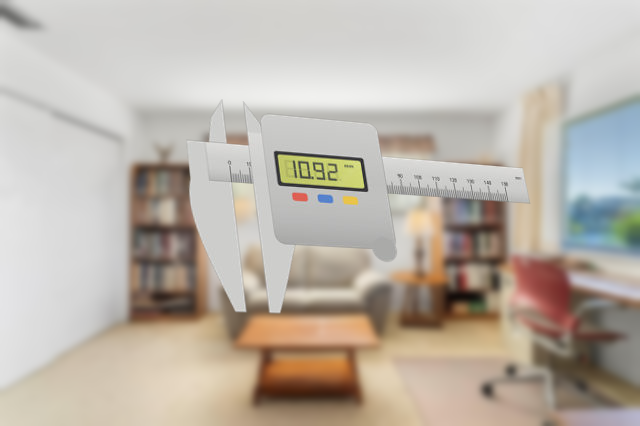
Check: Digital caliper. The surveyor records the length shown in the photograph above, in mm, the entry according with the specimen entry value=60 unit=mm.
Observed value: value=10.92 unit=mm
